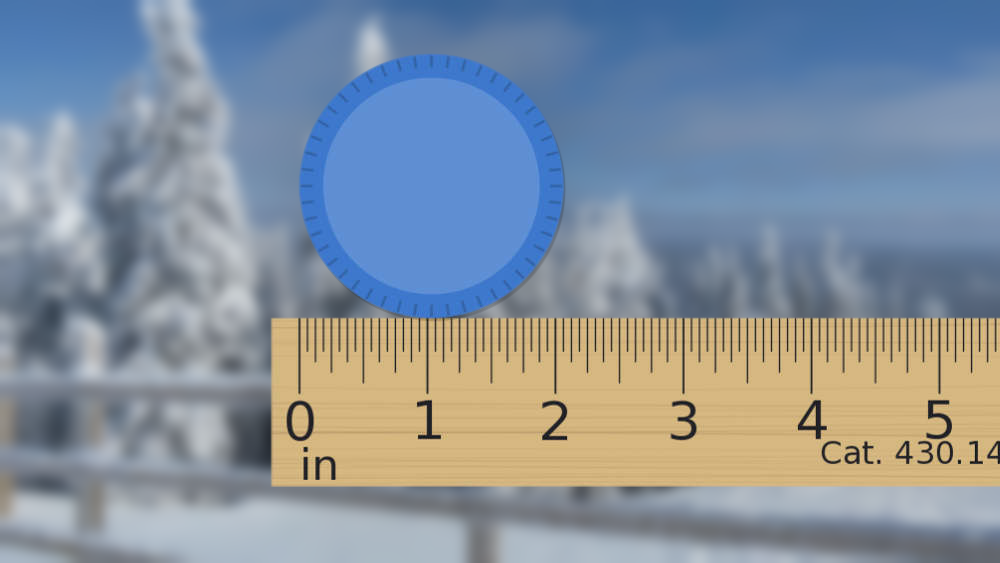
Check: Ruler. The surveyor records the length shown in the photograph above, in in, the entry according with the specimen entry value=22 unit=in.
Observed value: value=2.0625 unit=in
